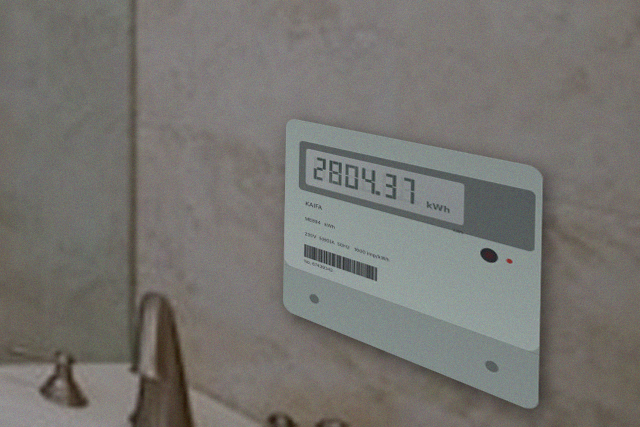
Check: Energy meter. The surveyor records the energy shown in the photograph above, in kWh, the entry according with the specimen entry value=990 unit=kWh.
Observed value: value=2804.37 unit=kWh
